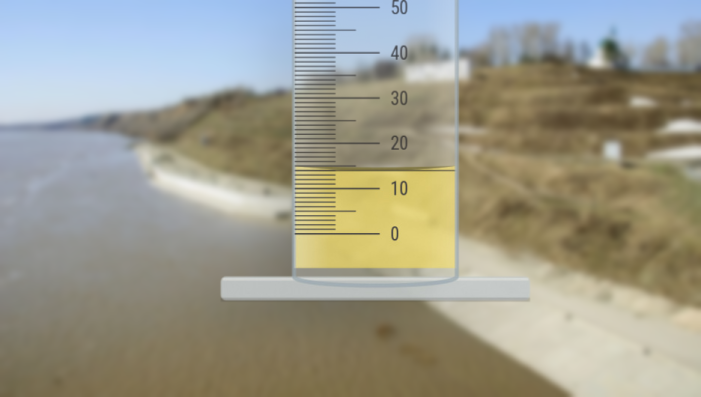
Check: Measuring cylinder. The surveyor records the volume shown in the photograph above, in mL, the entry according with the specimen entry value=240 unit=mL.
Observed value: value=14 unit=mL
